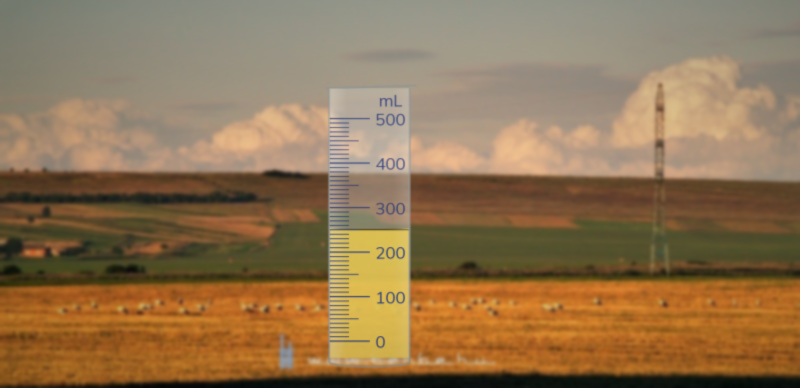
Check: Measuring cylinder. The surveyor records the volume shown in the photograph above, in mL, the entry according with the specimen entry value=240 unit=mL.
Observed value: value=250 unit=mL
